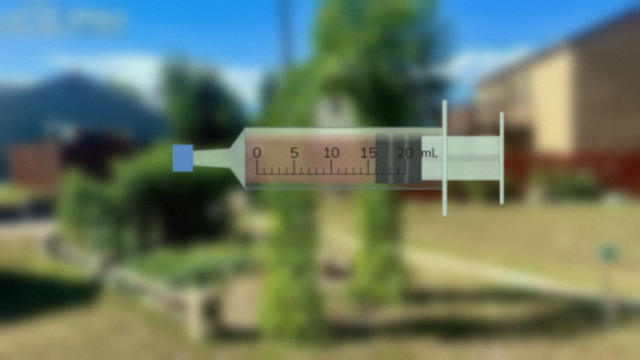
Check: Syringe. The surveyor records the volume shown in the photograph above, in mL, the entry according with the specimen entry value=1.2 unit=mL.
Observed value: value=16 unit=mL
